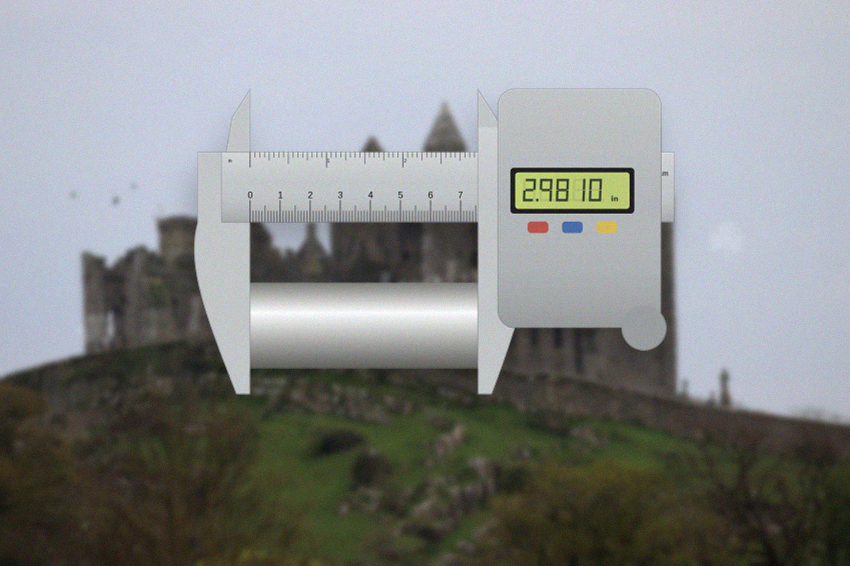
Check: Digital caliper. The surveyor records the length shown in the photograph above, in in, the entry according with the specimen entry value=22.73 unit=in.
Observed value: value=2.9810 unit=in
